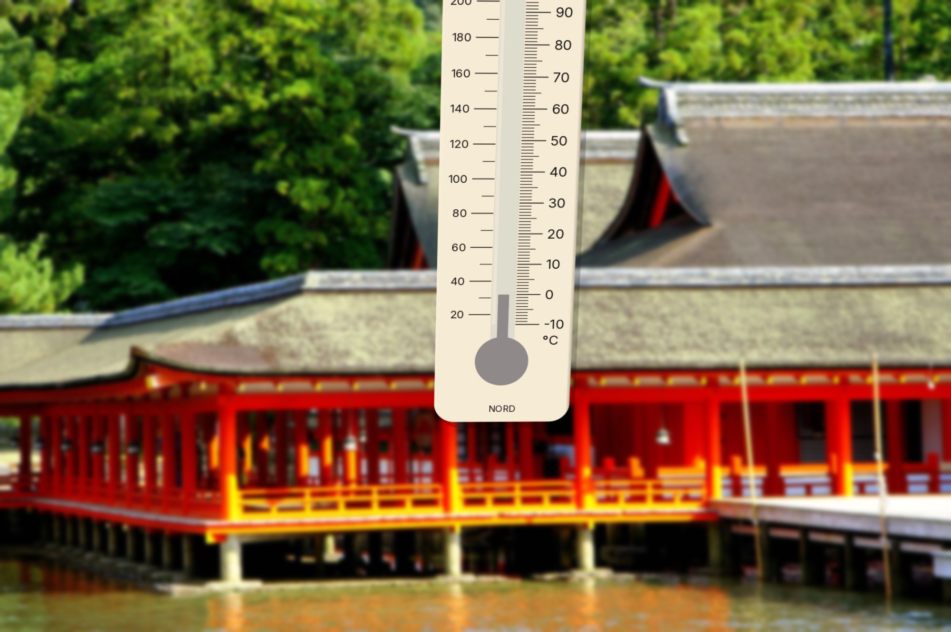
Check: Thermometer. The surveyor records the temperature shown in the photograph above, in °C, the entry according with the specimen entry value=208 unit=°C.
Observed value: value=0 unit=°C
